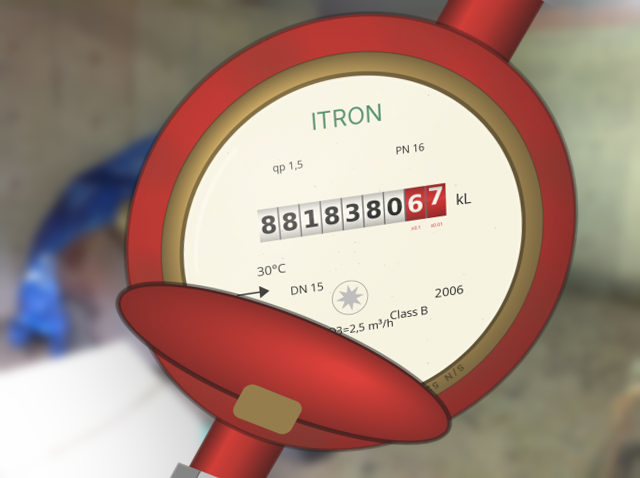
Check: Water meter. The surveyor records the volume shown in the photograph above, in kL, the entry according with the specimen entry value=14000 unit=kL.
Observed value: value=8818380.67 unit=kL
